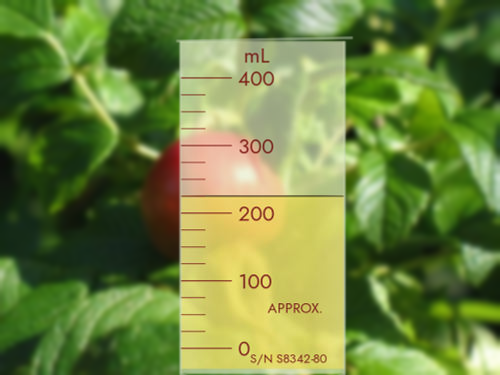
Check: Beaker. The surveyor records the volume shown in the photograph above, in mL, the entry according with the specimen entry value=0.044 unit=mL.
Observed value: value=225 unit=mL
